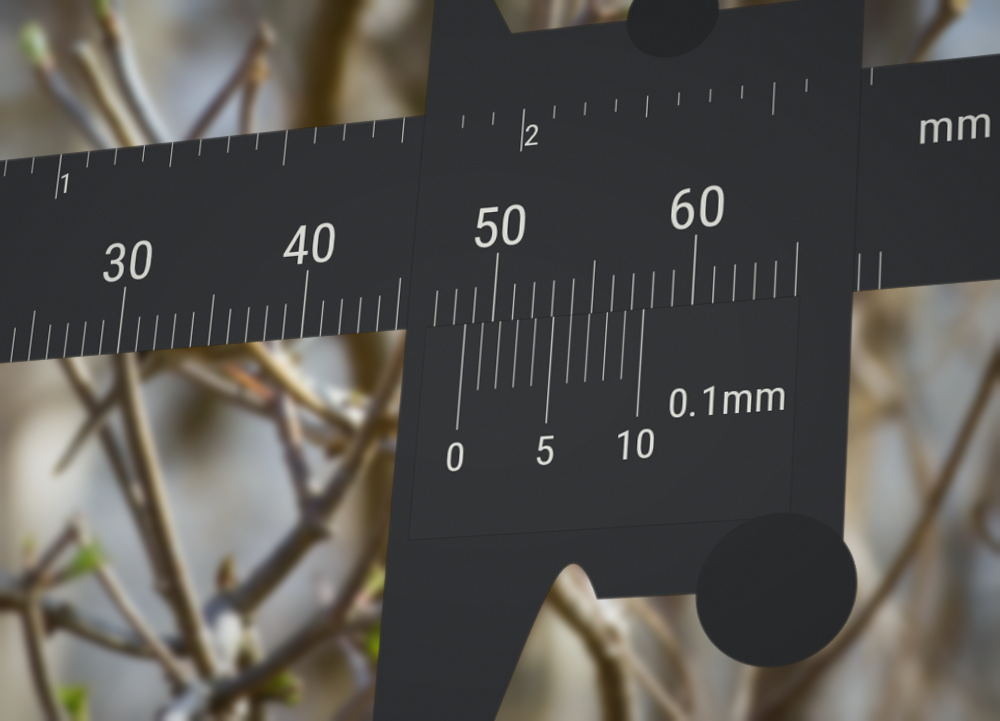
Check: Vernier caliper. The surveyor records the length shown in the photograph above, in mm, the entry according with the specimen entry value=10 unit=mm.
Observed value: value=48.6 unit=mm
